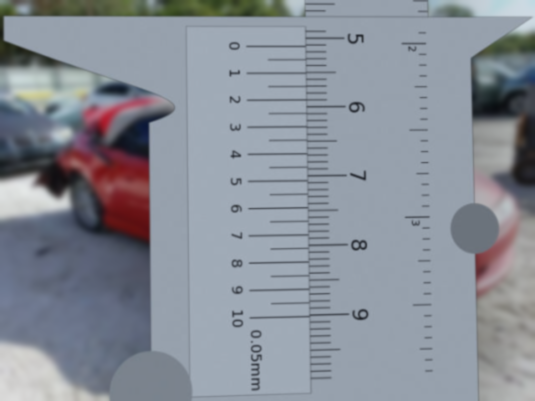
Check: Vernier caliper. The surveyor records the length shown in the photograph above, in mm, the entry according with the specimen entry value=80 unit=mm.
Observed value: value=51.2 unit=mm
